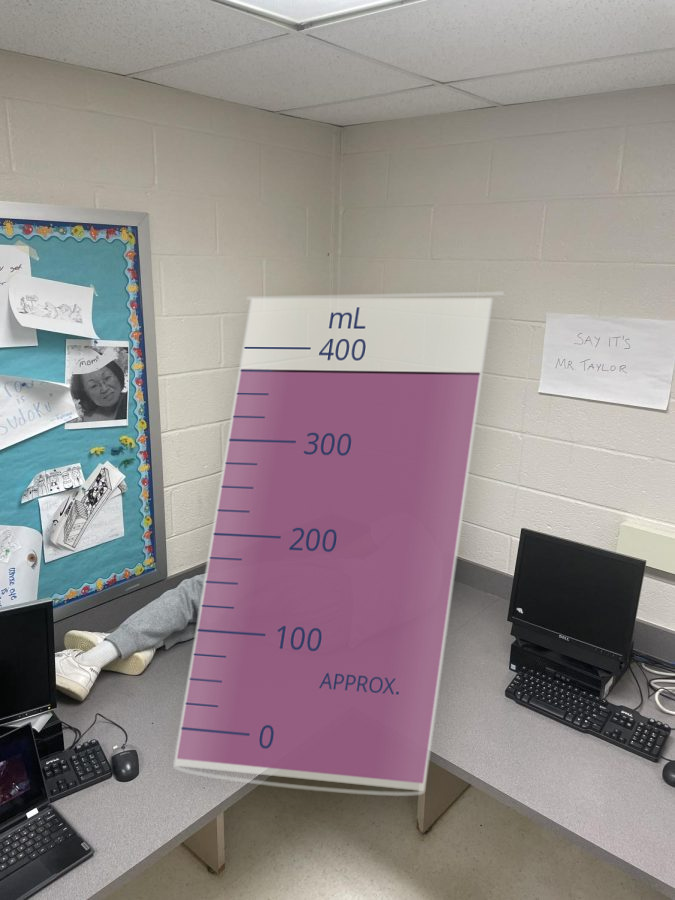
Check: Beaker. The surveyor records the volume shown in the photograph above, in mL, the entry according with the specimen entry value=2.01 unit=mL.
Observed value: value=375 unit=mL
